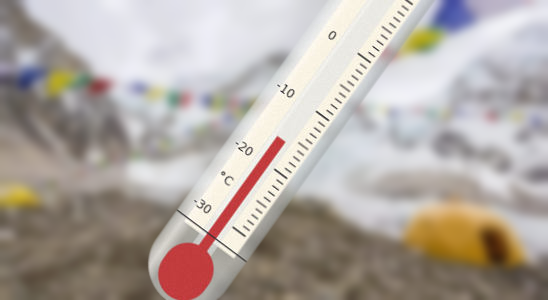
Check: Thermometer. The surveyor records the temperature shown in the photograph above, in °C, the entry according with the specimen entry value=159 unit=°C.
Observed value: value=-16 unit=°C
